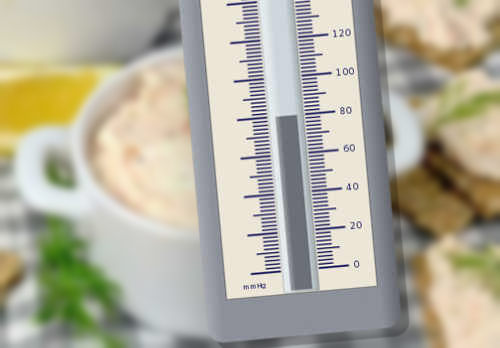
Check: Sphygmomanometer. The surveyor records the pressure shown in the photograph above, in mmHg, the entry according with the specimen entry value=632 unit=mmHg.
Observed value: value=80 unit=mmHg
